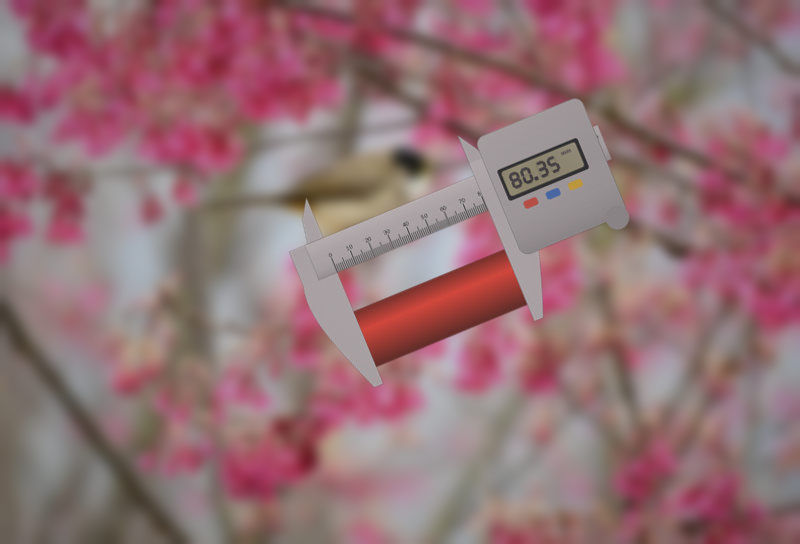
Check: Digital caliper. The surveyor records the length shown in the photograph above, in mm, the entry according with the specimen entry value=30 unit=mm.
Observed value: value=80.35 unit=mm
